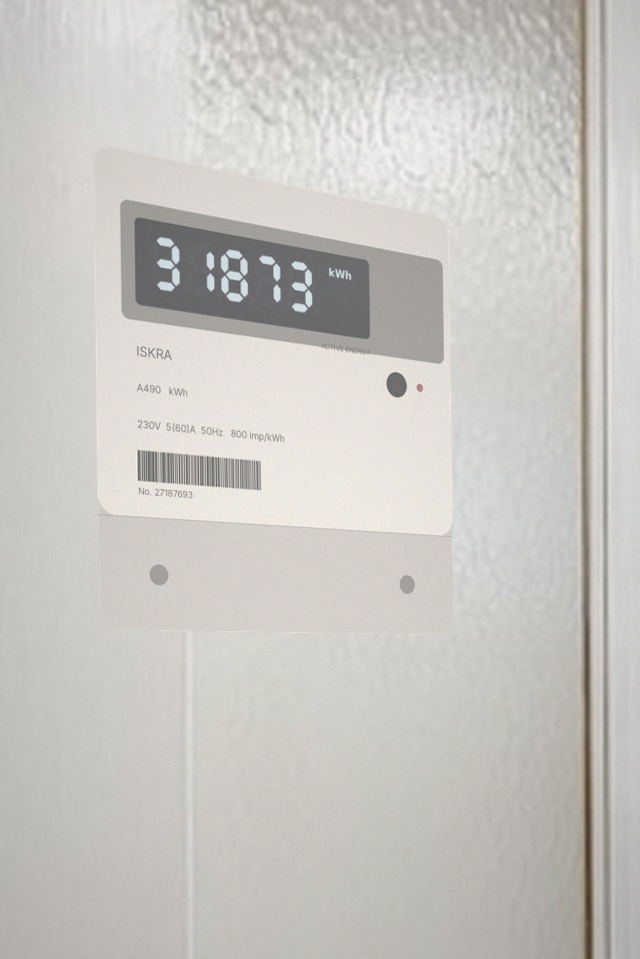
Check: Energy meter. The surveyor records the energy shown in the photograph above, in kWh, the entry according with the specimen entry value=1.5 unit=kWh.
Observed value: value=31873 unit=kWh
